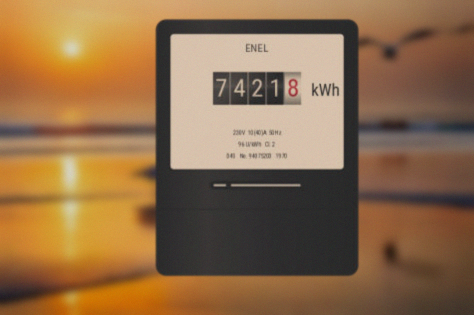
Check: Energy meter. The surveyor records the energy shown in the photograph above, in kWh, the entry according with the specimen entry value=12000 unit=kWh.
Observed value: value=7421.8 unit=kWh
